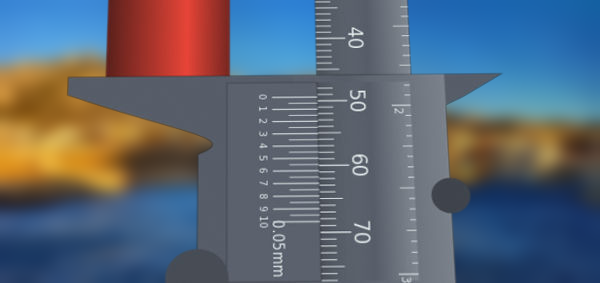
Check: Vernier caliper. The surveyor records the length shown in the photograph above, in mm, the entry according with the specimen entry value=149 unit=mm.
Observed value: value=49.4 unit=mm
